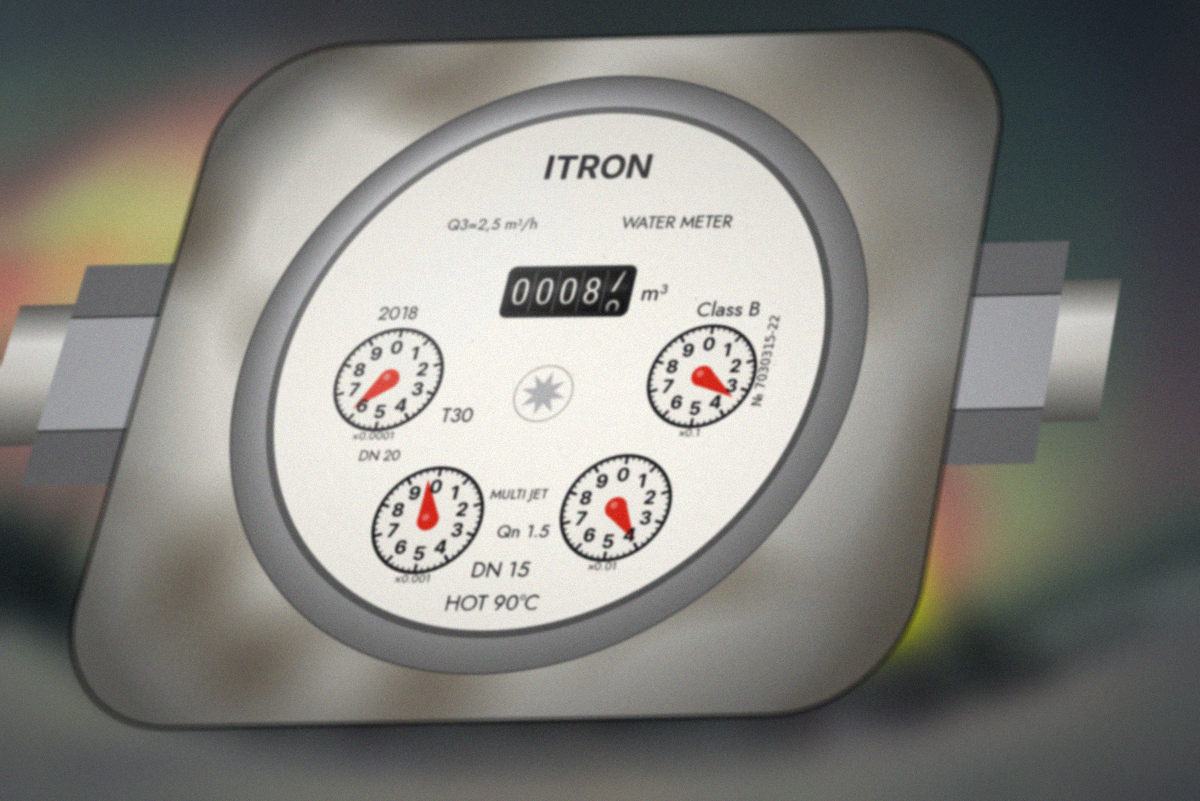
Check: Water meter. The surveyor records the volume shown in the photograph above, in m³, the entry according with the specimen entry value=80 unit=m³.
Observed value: value=87.3396 unit=m³
